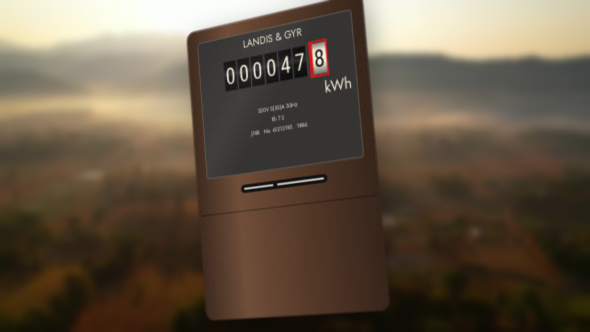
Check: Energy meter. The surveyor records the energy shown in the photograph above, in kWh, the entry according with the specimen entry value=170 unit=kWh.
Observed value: value=47.8 unit=kWh
